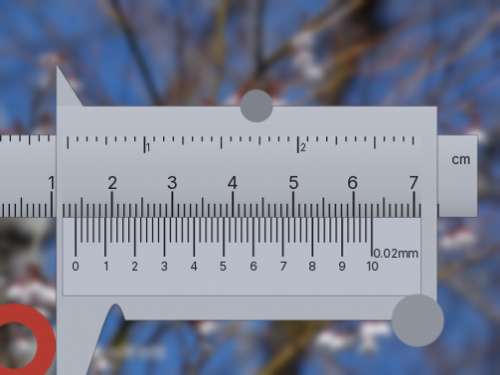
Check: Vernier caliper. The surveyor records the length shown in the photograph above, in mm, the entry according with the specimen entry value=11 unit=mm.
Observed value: value=14.0 unit=mm
